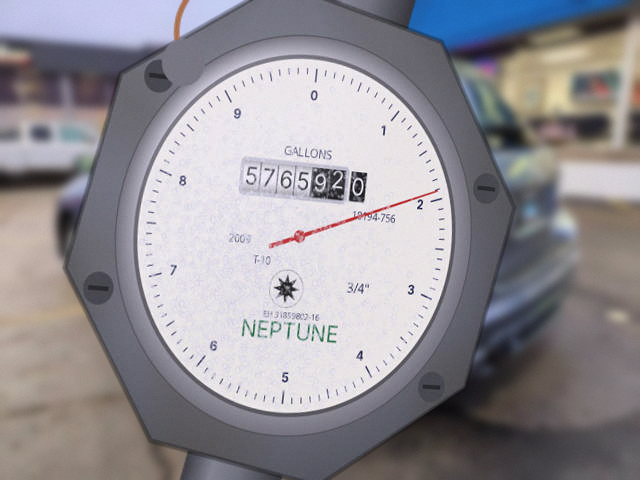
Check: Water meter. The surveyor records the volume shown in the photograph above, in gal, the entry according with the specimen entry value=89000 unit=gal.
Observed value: value=5765921.9 unit=gal
